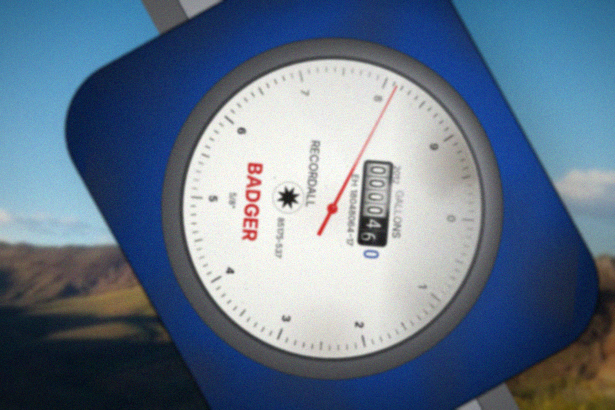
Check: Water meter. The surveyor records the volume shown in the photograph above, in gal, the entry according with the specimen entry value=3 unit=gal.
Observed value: value=458.1 unit=gal
